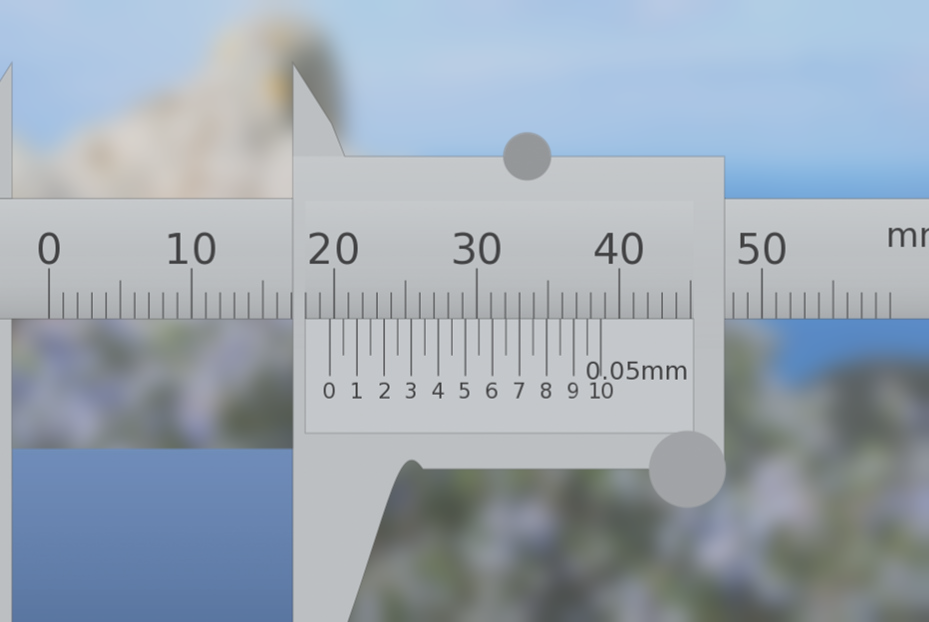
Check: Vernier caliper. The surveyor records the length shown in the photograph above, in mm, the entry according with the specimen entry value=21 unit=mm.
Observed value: value=19.7 unit=mm
